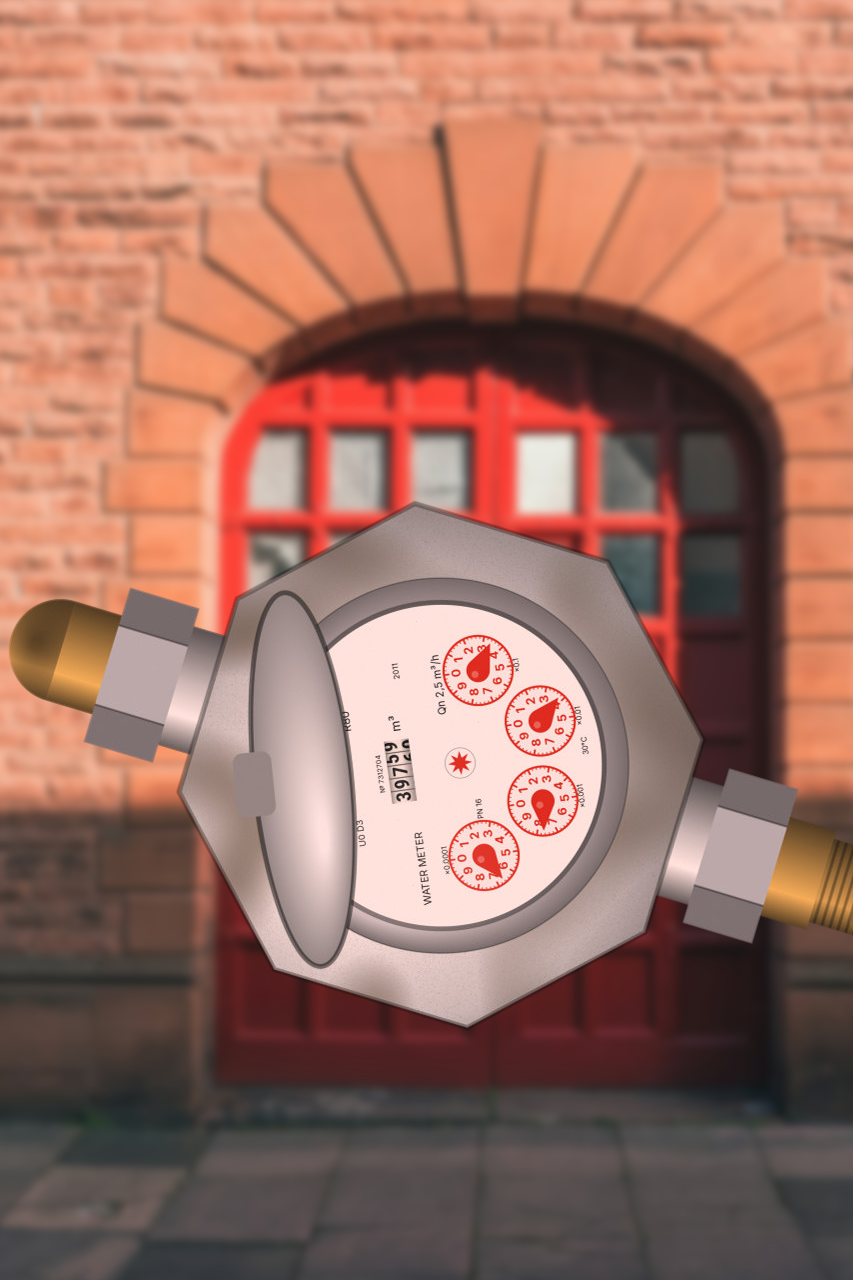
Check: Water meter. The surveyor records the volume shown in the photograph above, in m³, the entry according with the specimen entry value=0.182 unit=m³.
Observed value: value=39759.3376 unit=m³
